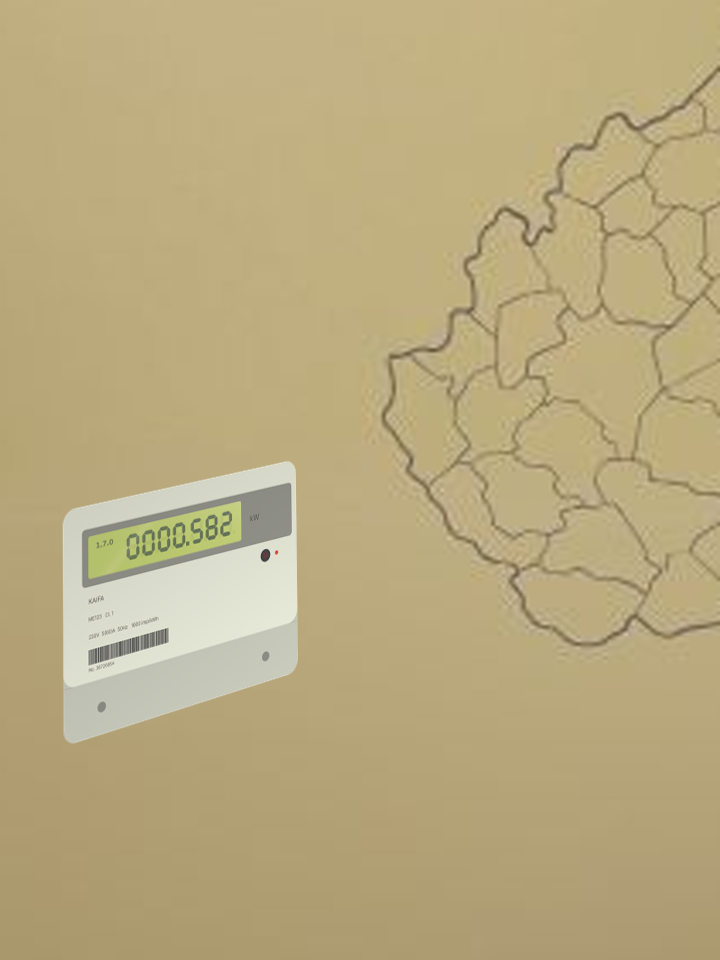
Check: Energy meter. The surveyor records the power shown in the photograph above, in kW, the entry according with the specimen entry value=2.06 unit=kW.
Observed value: value=0.582 unit=kW
